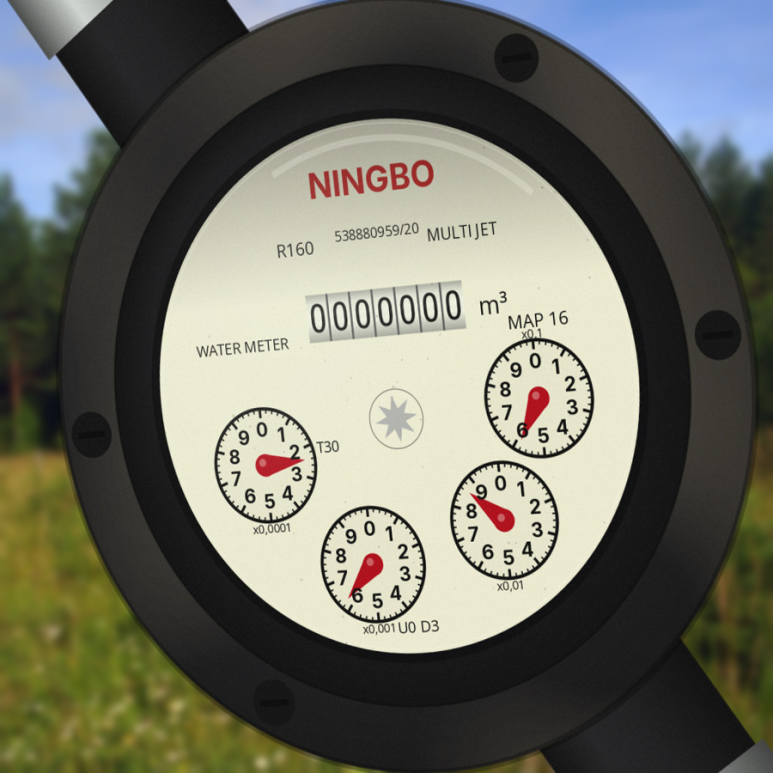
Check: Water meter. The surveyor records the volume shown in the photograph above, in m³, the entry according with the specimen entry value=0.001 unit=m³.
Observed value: value=0.5862 unit=m³
